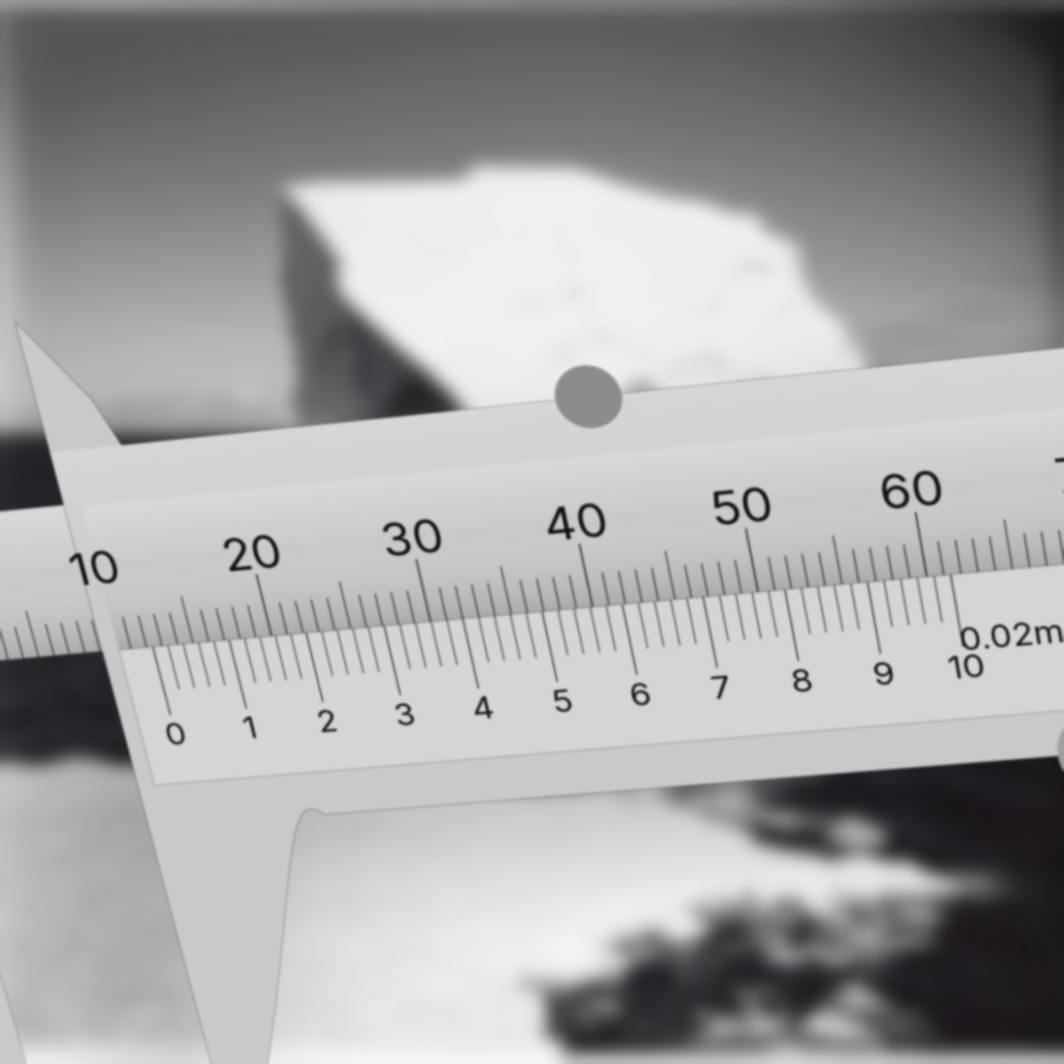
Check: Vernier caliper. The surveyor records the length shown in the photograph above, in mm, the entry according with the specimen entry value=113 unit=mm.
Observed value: value=12.4 unit=mm
